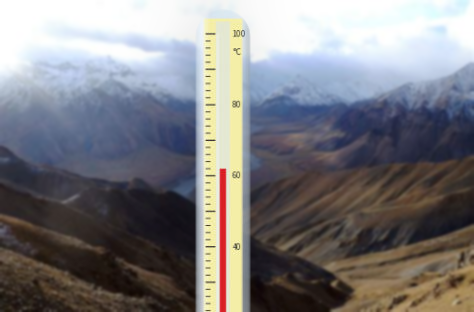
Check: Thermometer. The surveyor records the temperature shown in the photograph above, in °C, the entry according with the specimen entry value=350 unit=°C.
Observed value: value=62 unit=°C
